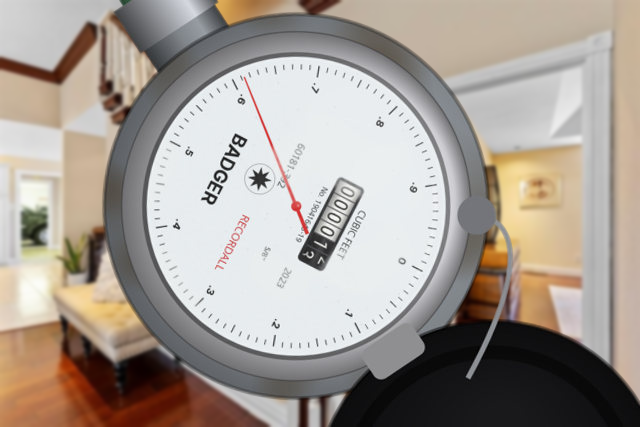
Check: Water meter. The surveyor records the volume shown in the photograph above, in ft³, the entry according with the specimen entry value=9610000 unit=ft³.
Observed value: value=12.61 unit=ft³
